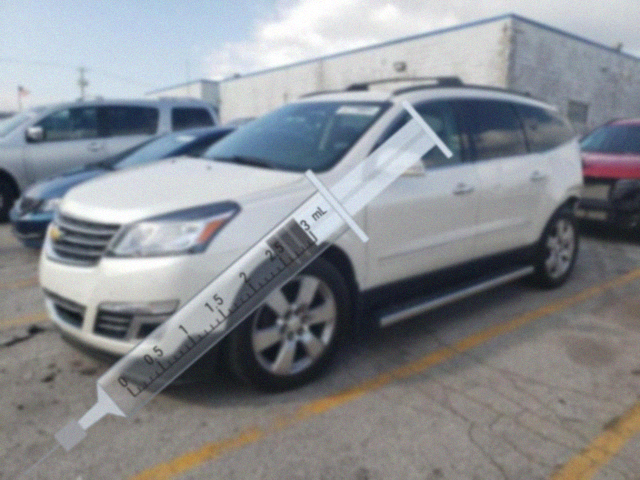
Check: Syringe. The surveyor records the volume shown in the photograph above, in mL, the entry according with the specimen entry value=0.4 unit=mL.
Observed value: value=2.5 unit=mL
